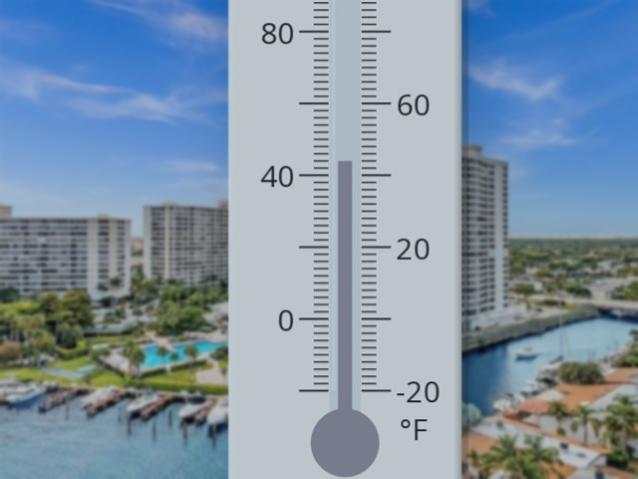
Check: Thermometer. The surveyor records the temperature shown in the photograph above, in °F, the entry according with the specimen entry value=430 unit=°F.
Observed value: value=44 unit=°F
